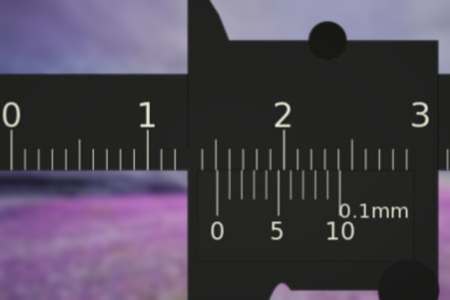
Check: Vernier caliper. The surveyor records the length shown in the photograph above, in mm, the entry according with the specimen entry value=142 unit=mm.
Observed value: value=15.1 unit=mm
